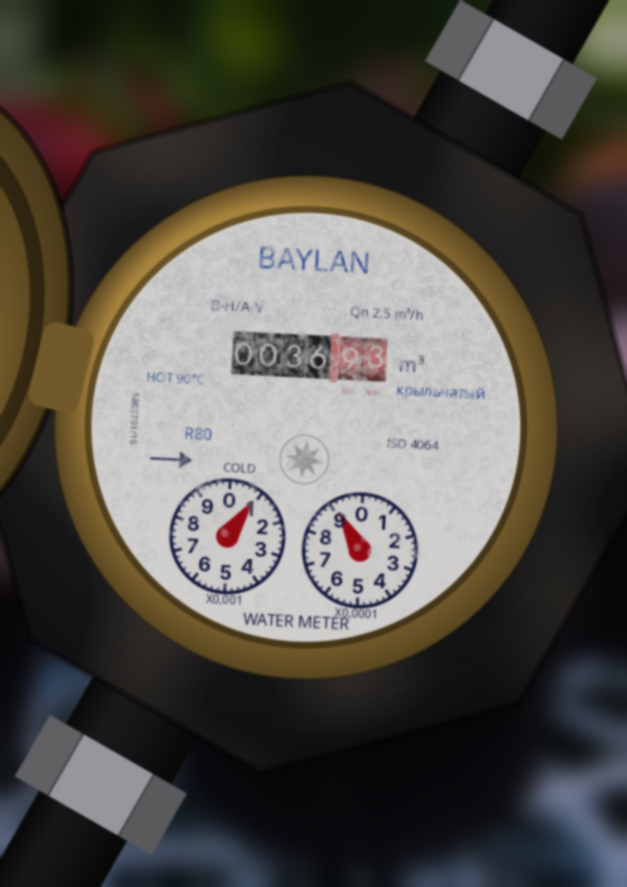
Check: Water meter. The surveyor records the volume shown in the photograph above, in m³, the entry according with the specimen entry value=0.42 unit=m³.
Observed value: value=36.9309 unit=m³
